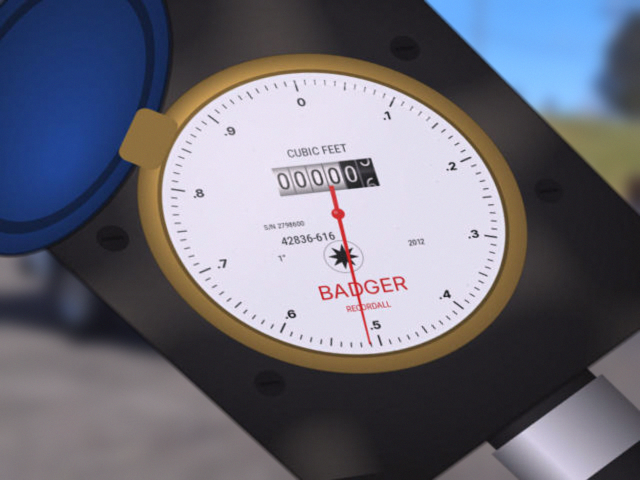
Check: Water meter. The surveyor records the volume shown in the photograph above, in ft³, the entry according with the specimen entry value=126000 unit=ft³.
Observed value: value=5.51 unit=ft³
